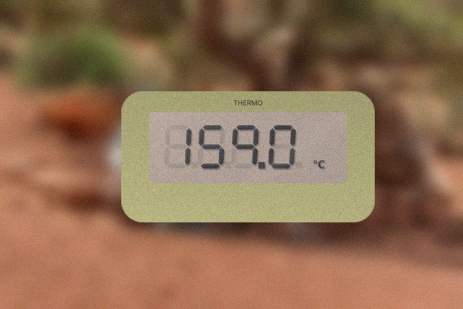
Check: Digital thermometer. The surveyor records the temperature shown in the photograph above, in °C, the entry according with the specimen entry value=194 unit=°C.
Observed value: value=159.0 unit=°C
